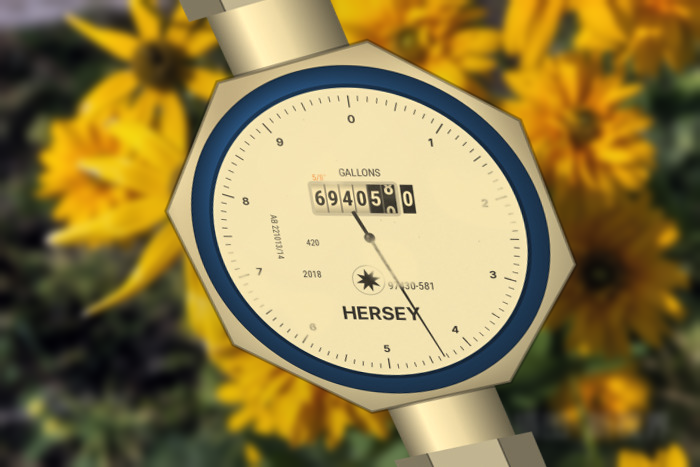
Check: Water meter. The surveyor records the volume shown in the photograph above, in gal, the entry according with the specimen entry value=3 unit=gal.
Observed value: value=6940584.3 unit=gal
